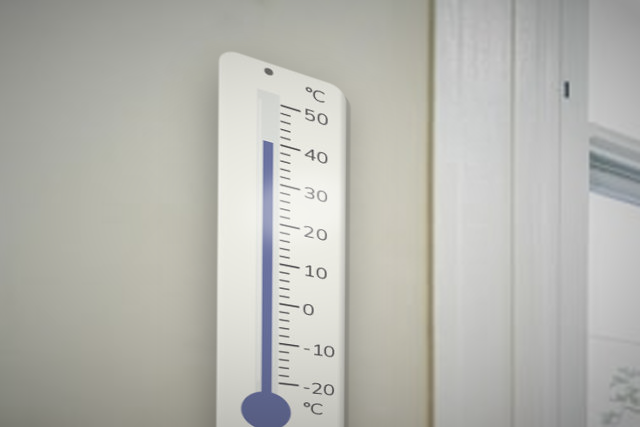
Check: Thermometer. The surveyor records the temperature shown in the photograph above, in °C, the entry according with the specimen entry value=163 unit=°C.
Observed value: value=40 unit=°C
